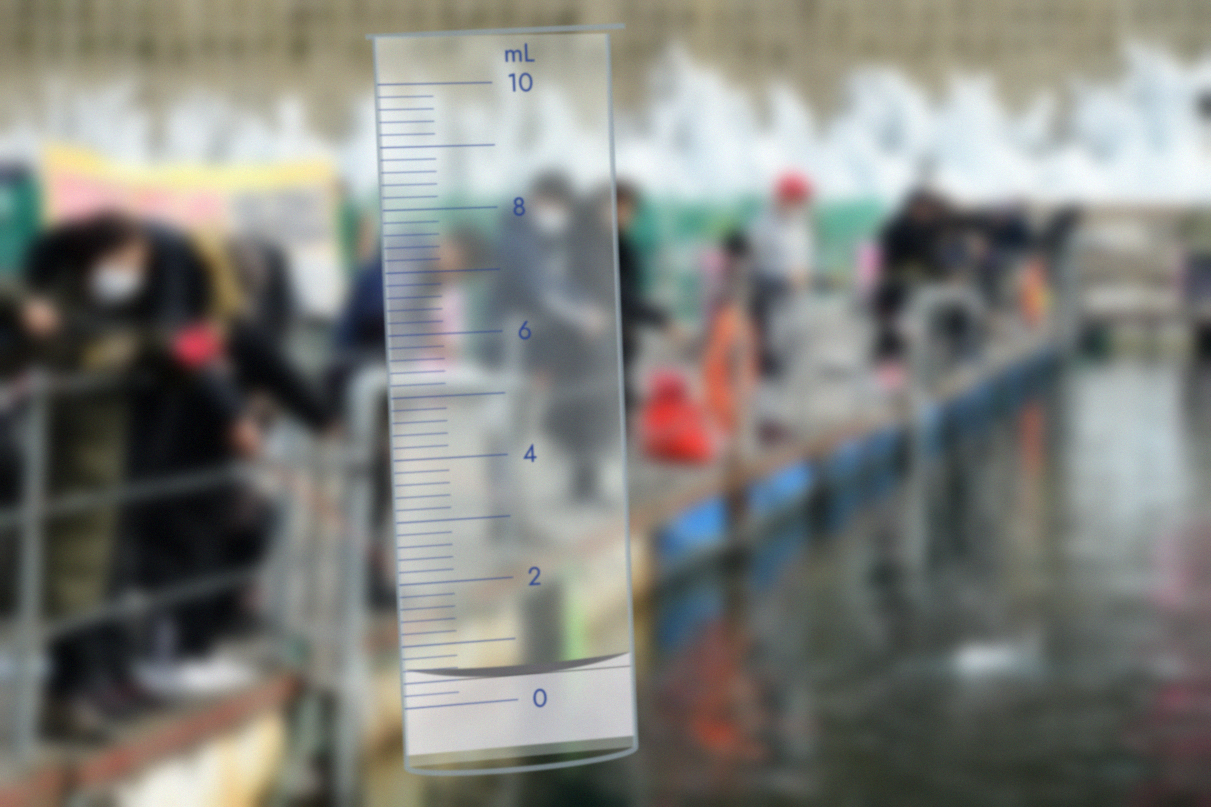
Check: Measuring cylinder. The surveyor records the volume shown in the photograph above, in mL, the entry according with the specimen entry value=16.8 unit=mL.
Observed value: value=0.4 unit=mL
